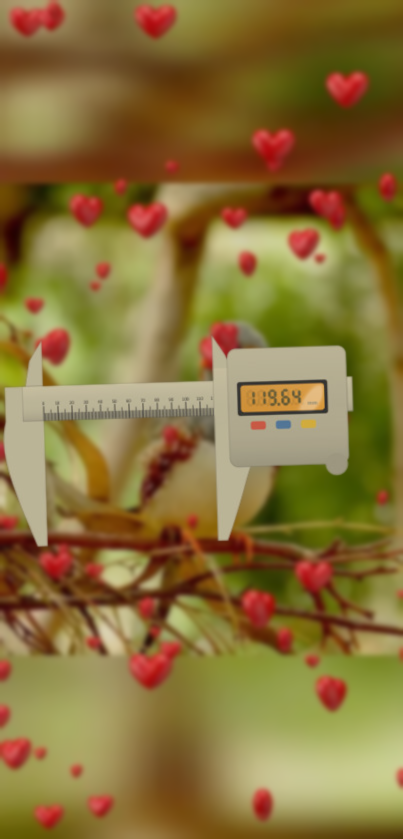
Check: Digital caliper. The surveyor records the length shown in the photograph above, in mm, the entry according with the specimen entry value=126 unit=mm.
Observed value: value=119.64 unit=mm
